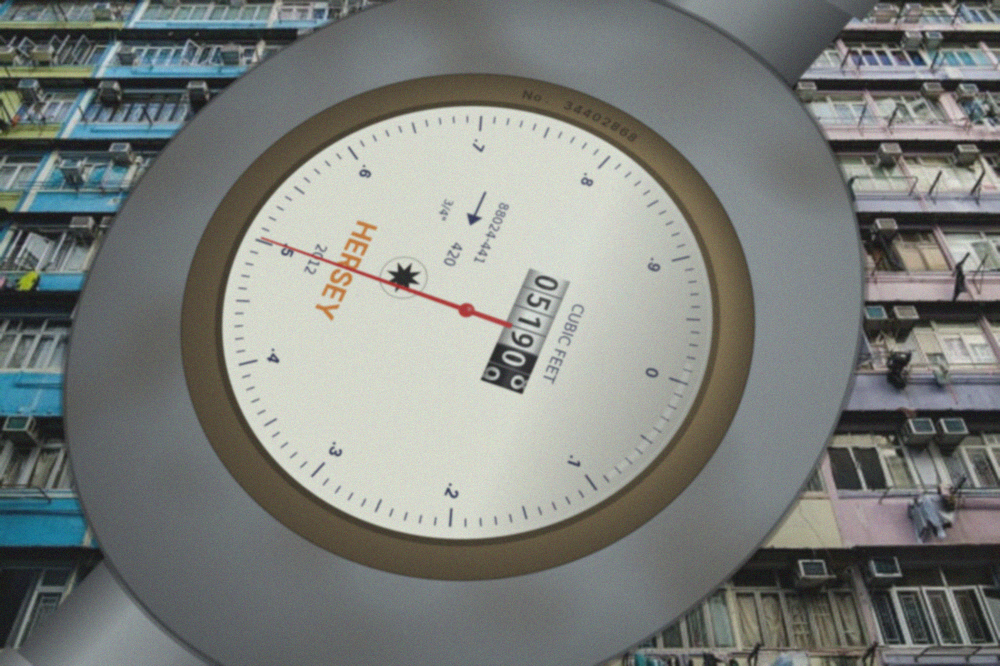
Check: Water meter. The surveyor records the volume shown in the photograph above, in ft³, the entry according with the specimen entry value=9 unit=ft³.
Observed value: value=51908.50 unit=ft³
